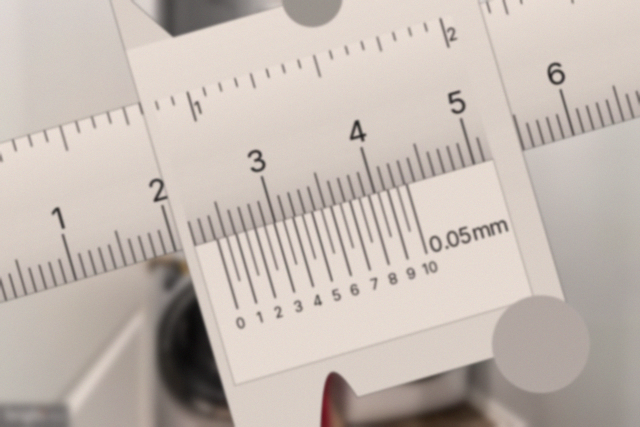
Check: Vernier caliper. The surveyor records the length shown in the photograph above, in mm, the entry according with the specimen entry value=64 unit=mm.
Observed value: value=24.2 unit=mm
